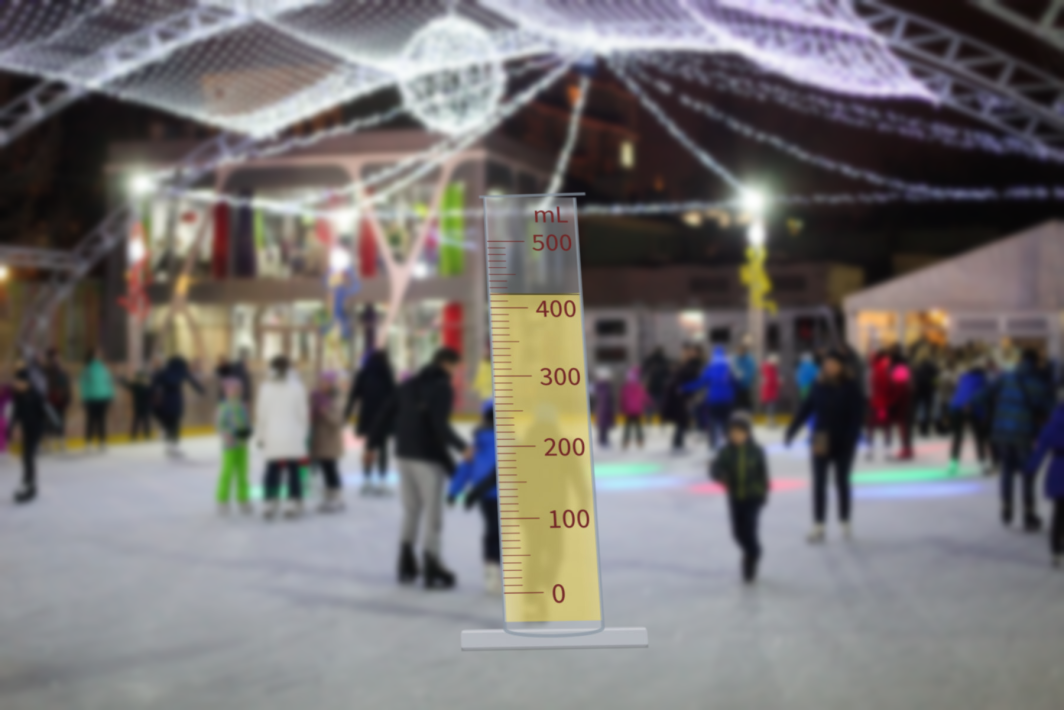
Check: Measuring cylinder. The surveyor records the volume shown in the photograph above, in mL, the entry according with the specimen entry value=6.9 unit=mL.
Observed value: value=420 unit=mL
